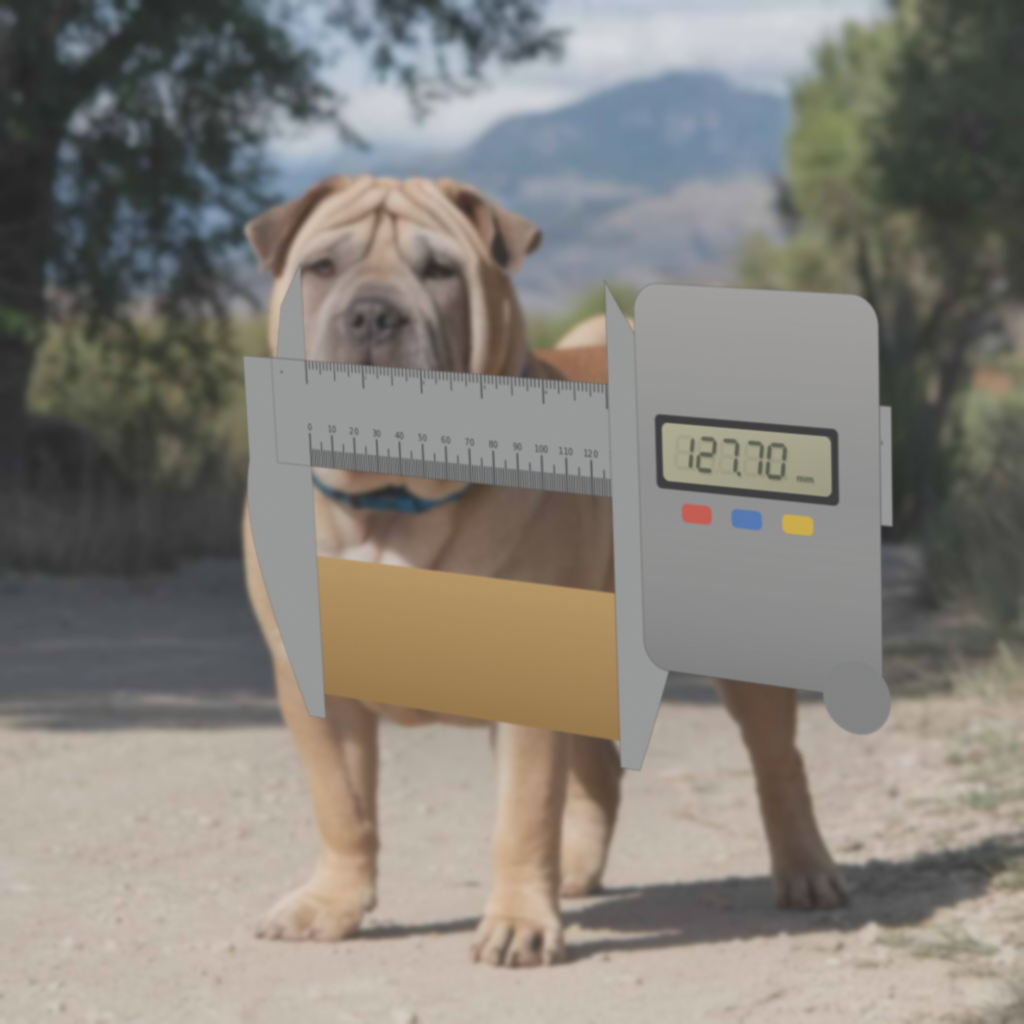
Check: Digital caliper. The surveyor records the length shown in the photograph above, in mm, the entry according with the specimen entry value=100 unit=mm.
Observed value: value=127.70 unit=mm
